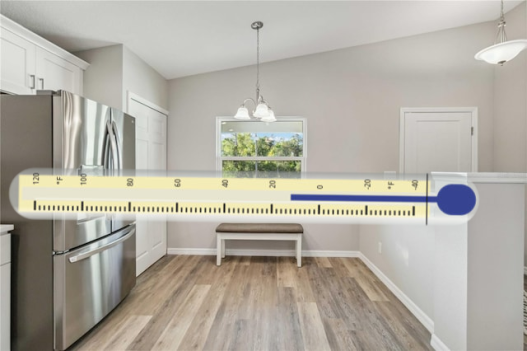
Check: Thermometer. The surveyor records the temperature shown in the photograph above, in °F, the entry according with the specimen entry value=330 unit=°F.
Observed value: value=12 unit=°F
